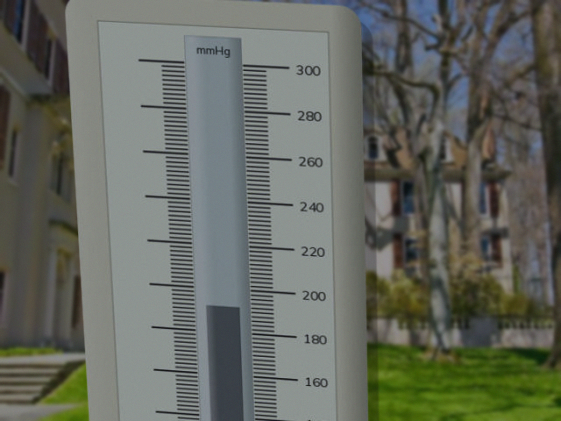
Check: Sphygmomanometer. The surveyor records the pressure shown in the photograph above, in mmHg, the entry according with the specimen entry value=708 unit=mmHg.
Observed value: value=192 unit=mmHg
